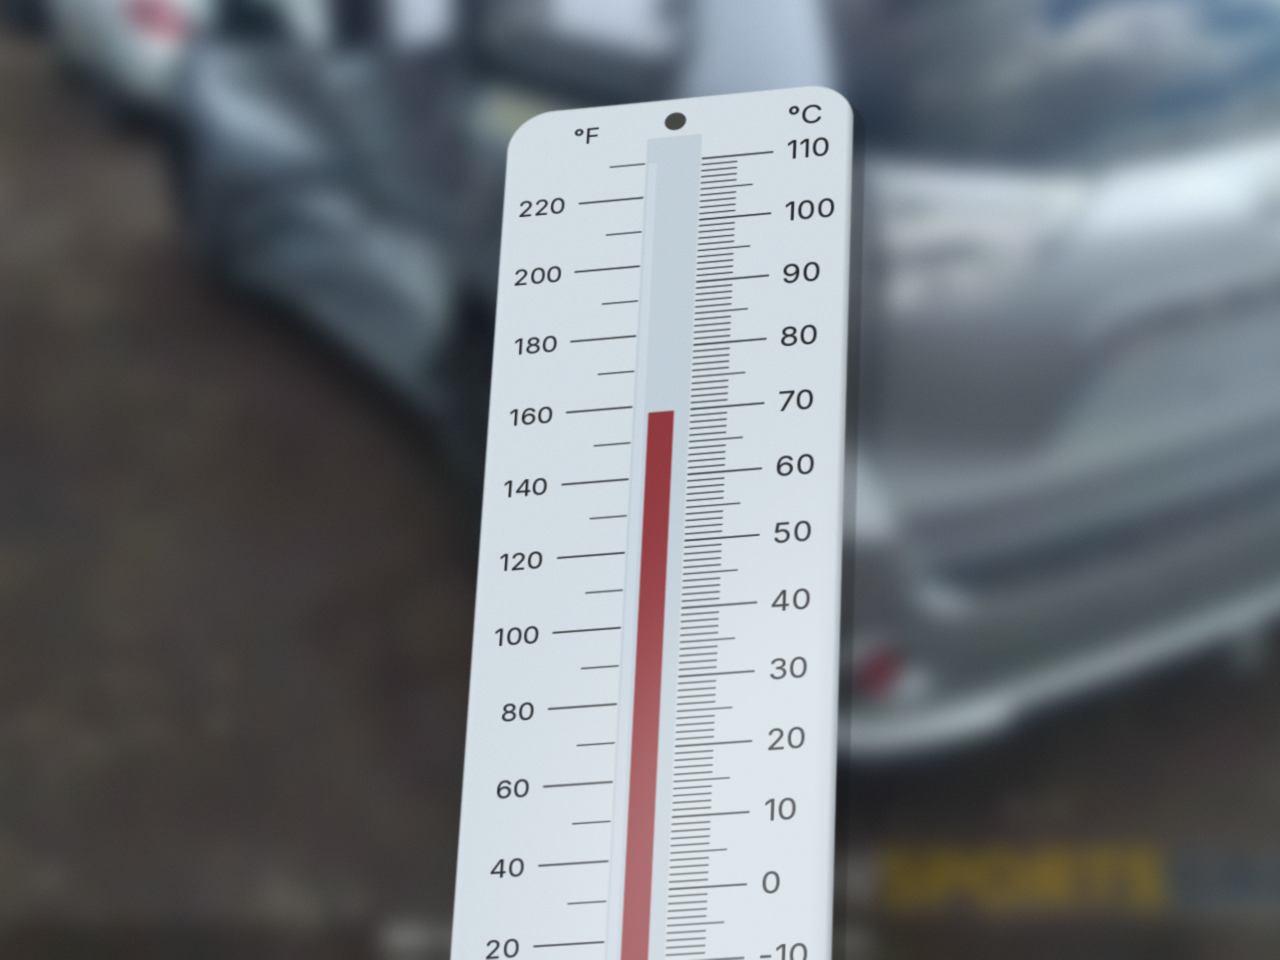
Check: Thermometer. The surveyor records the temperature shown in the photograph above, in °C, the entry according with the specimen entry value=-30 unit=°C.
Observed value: value=70 unit=°C
